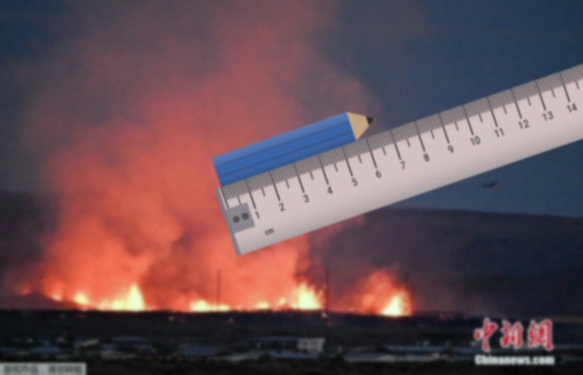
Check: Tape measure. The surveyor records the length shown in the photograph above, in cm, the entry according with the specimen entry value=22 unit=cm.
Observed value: value=6.5 unit=cm
